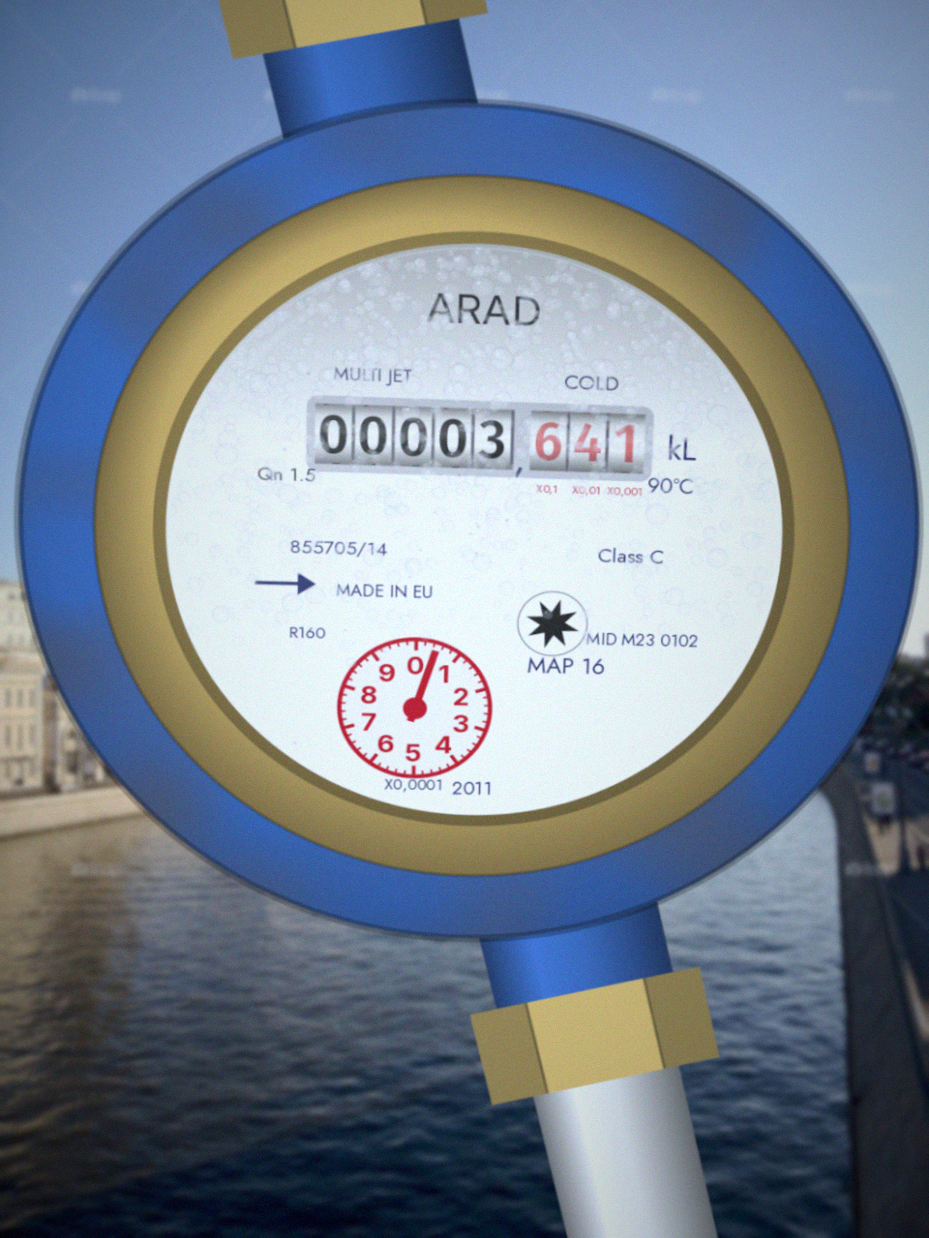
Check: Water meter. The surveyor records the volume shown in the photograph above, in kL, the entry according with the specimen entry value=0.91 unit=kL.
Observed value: value=3.6410 unit=kL
